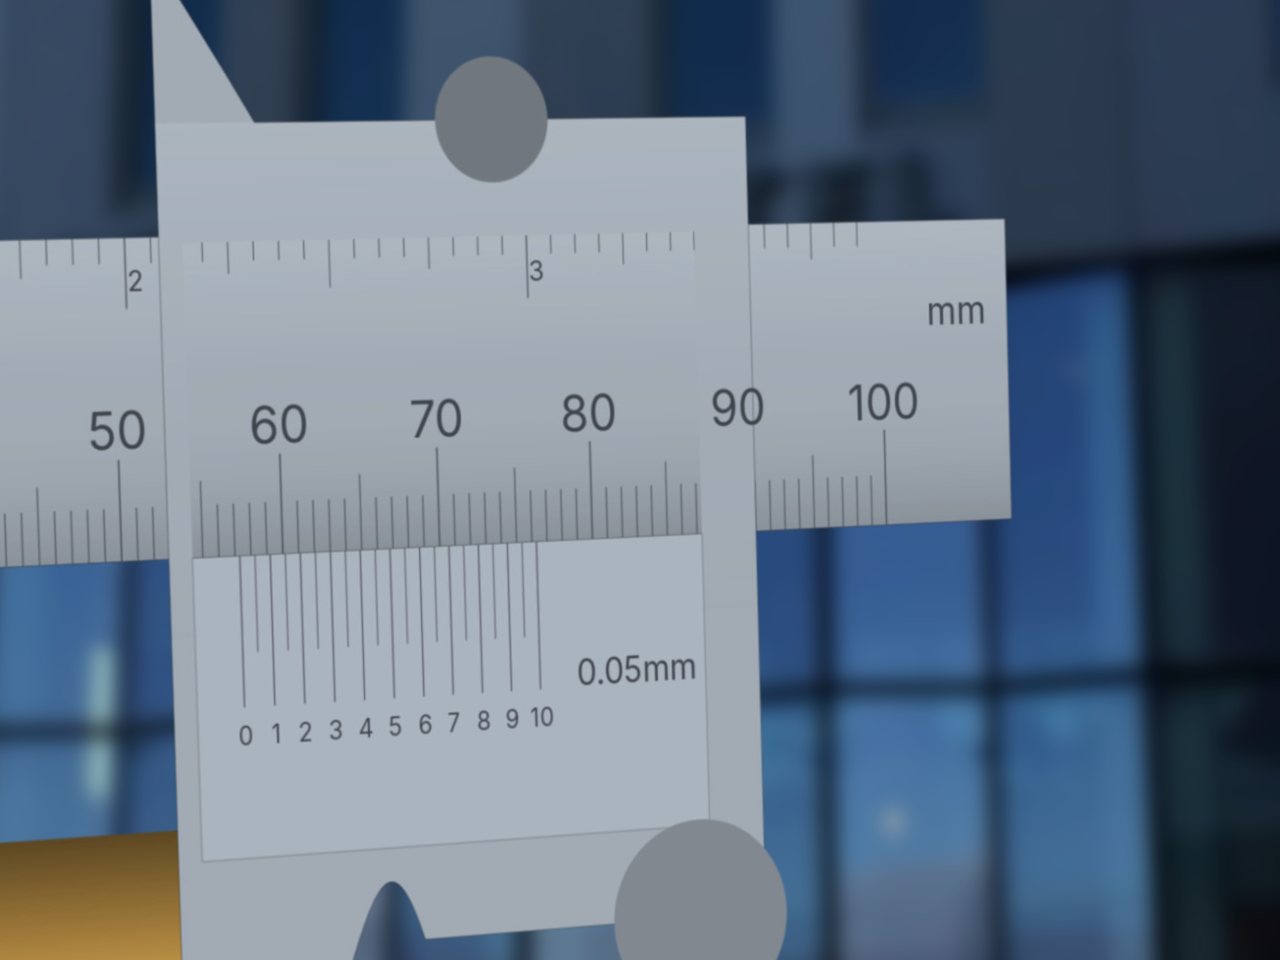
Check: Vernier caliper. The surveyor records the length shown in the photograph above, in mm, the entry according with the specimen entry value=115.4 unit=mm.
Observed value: value=57.3 unit=mm
